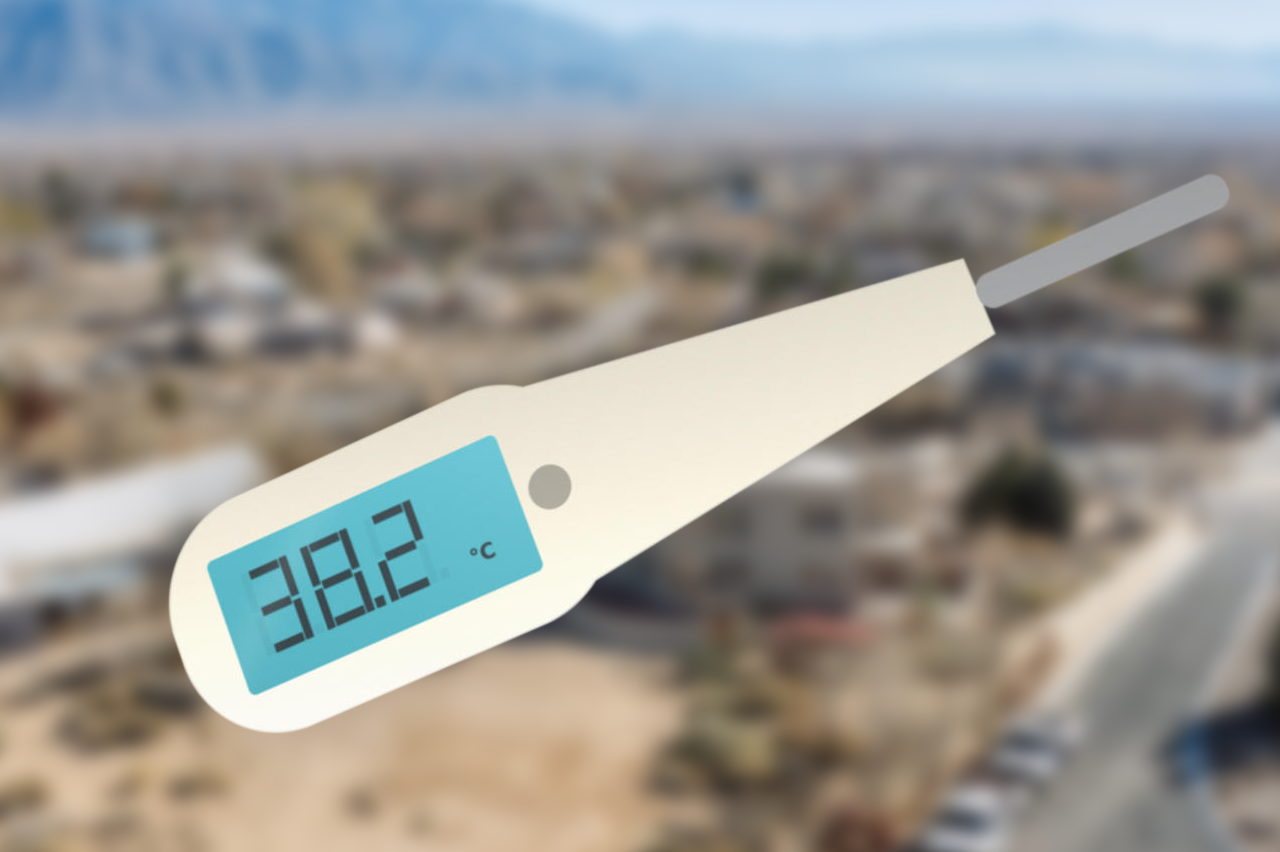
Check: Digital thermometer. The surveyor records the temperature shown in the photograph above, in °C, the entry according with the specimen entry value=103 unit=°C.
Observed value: value=38.2 unit=°C
